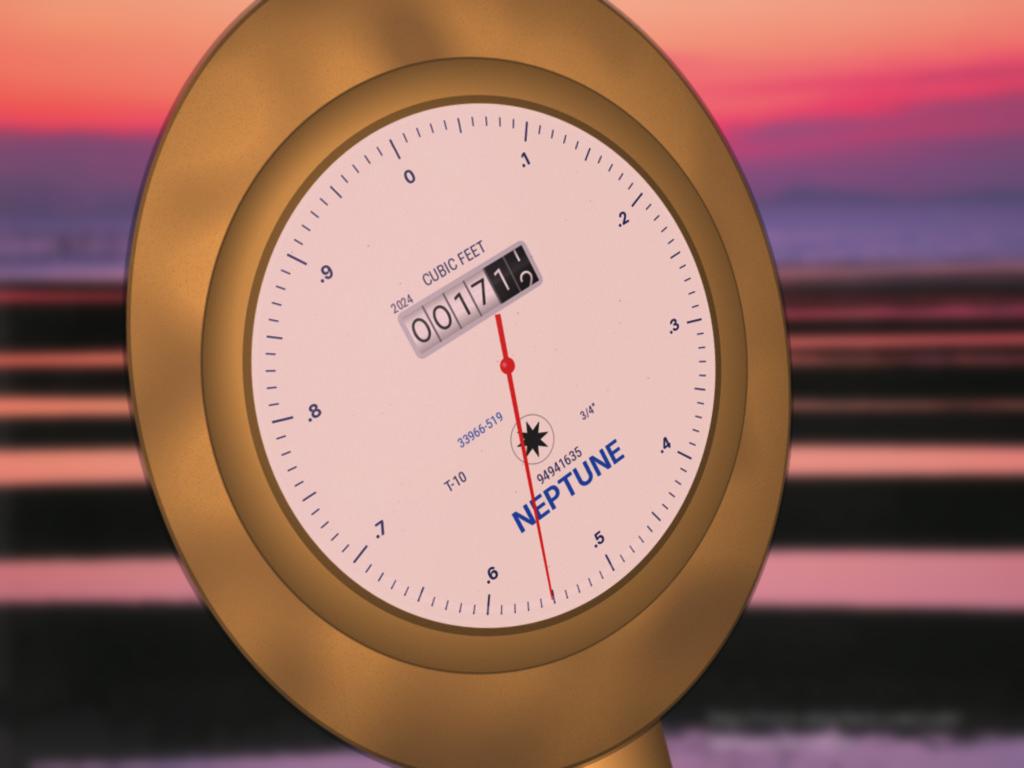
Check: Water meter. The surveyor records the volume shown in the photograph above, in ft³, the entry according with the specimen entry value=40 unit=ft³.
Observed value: value=1711.55 unit=ft³
